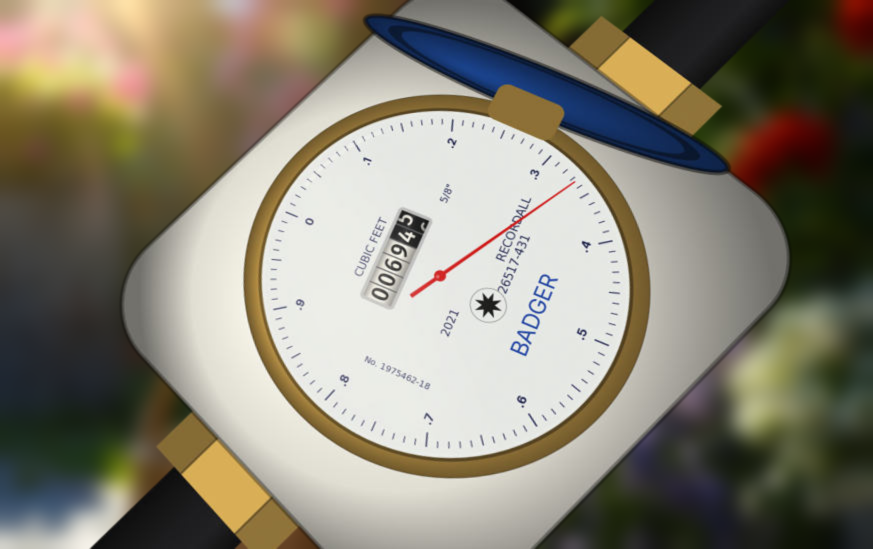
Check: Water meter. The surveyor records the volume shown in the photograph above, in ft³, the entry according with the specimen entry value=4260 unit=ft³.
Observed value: value=6945.33 unit=ft³
